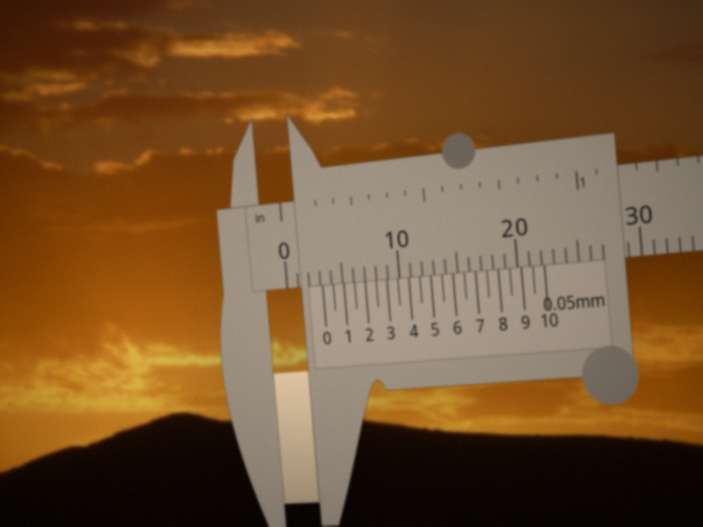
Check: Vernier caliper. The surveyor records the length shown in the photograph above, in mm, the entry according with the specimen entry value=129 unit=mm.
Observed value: value=3.2 unit=mm
